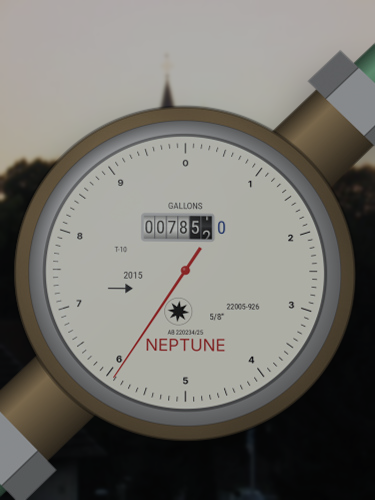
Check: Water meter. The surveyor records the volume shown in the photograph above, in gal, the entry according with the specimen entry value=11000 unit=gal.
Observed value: value=78515.9 unit=gal
